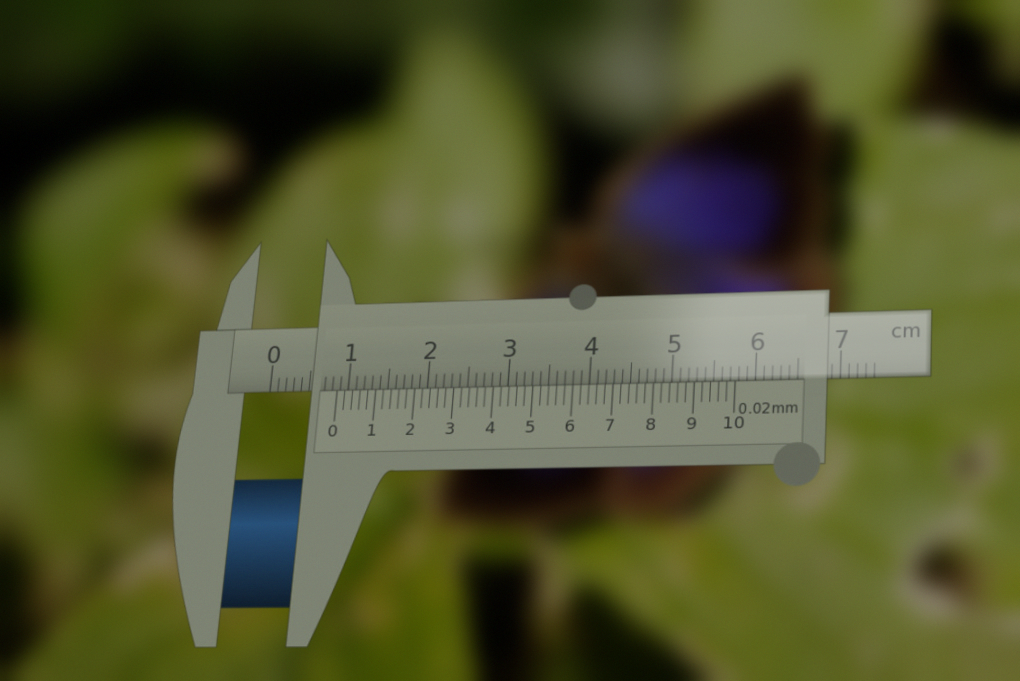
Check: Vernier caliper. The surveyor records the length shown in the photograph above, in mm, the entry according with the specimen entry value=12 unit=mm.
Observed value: value=8.6 unit=mm
